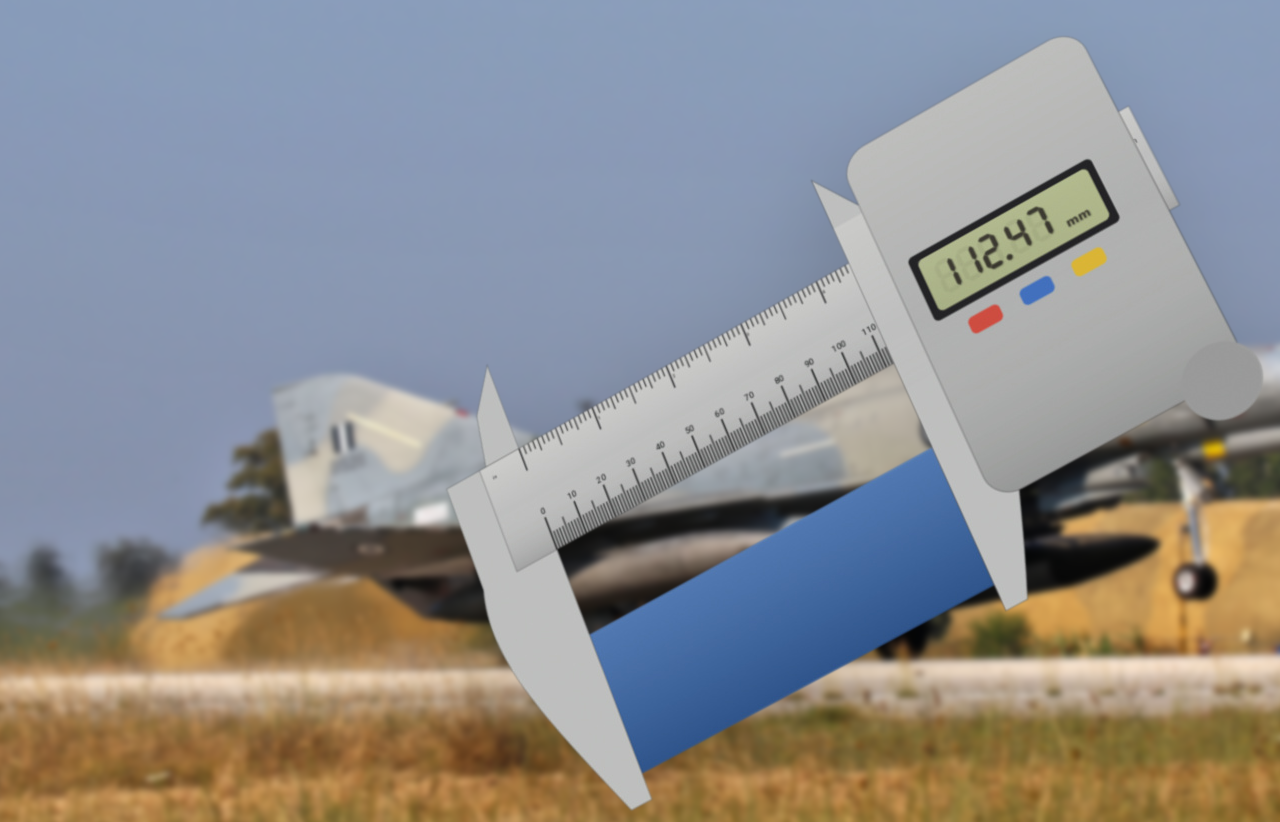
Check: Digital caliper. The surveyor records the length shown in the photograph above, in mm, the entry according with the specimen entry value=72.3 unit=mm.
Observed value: value=112.47 unit=mm
